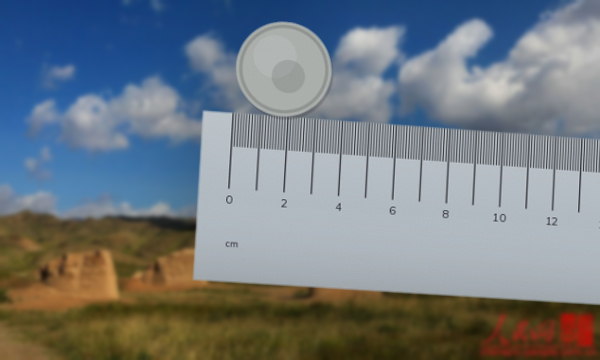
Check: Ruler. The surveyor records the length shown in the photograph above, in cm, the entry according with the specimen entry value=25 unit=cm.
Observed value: value=3.5 unit=cm
